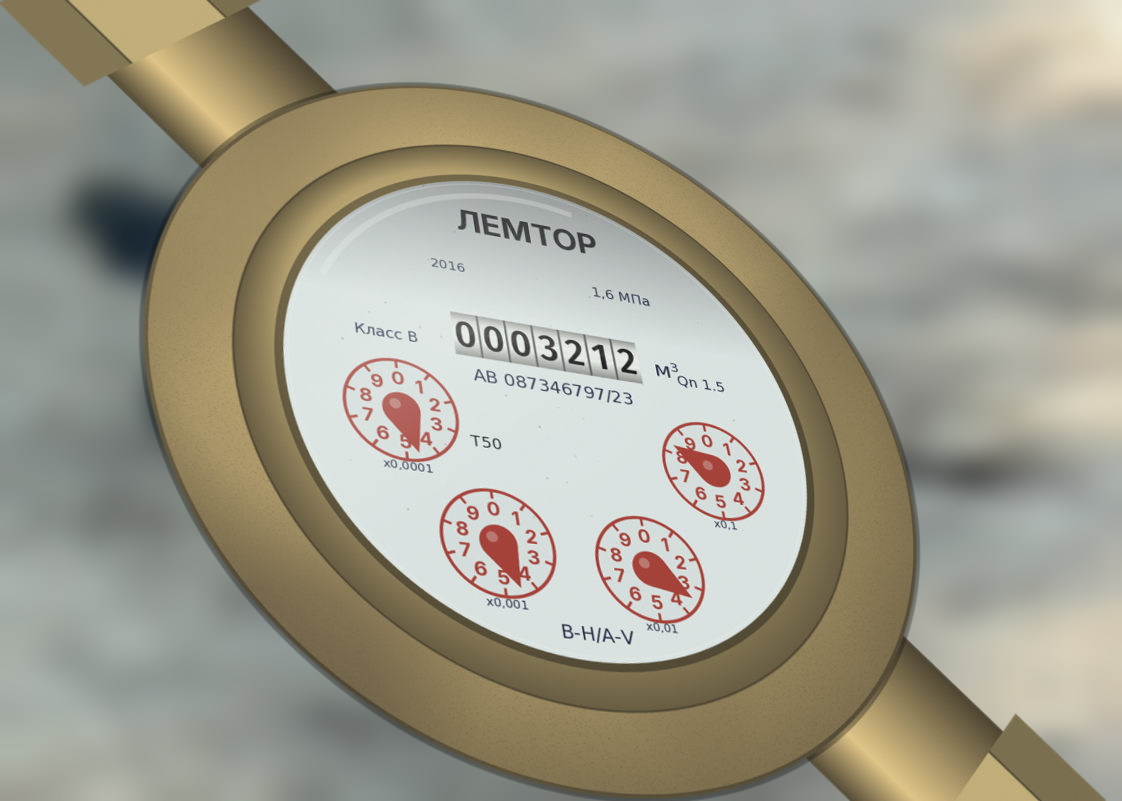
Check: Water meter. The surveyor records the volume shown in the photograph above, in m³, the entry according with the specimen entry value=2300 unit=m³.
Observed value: value=3212.8344 unit=m³
